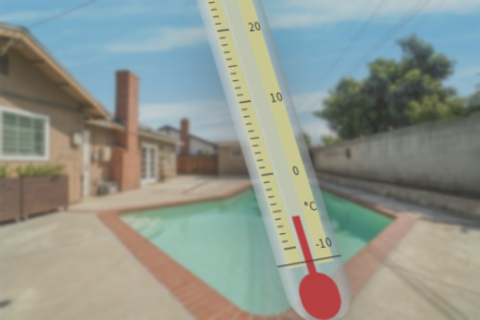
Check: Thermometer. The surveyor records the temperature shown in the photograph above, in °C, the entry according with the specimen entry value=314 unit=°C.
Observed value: value=-6 unit=°C
